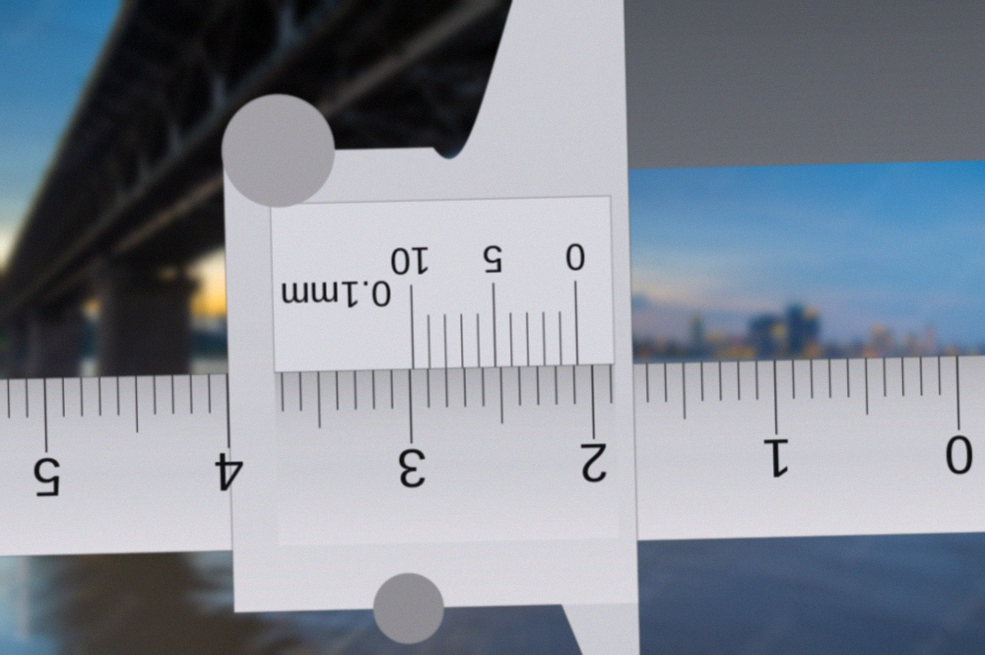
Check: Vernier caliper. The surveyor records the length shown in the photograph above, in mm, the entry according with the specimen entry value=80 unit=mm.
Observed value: value=20.8 unit=mm
